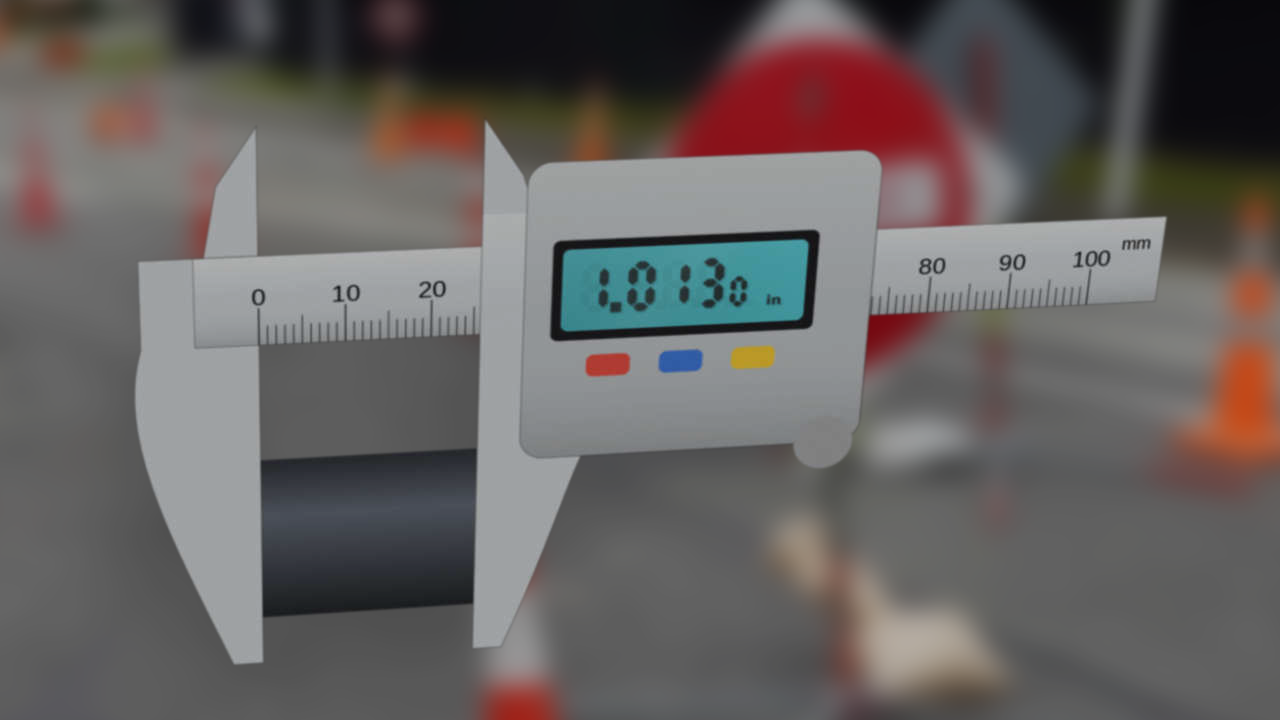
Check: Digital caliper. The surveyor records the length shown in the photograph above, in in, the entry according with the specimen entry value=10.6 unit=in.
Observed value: value=1.0130 unit=in
